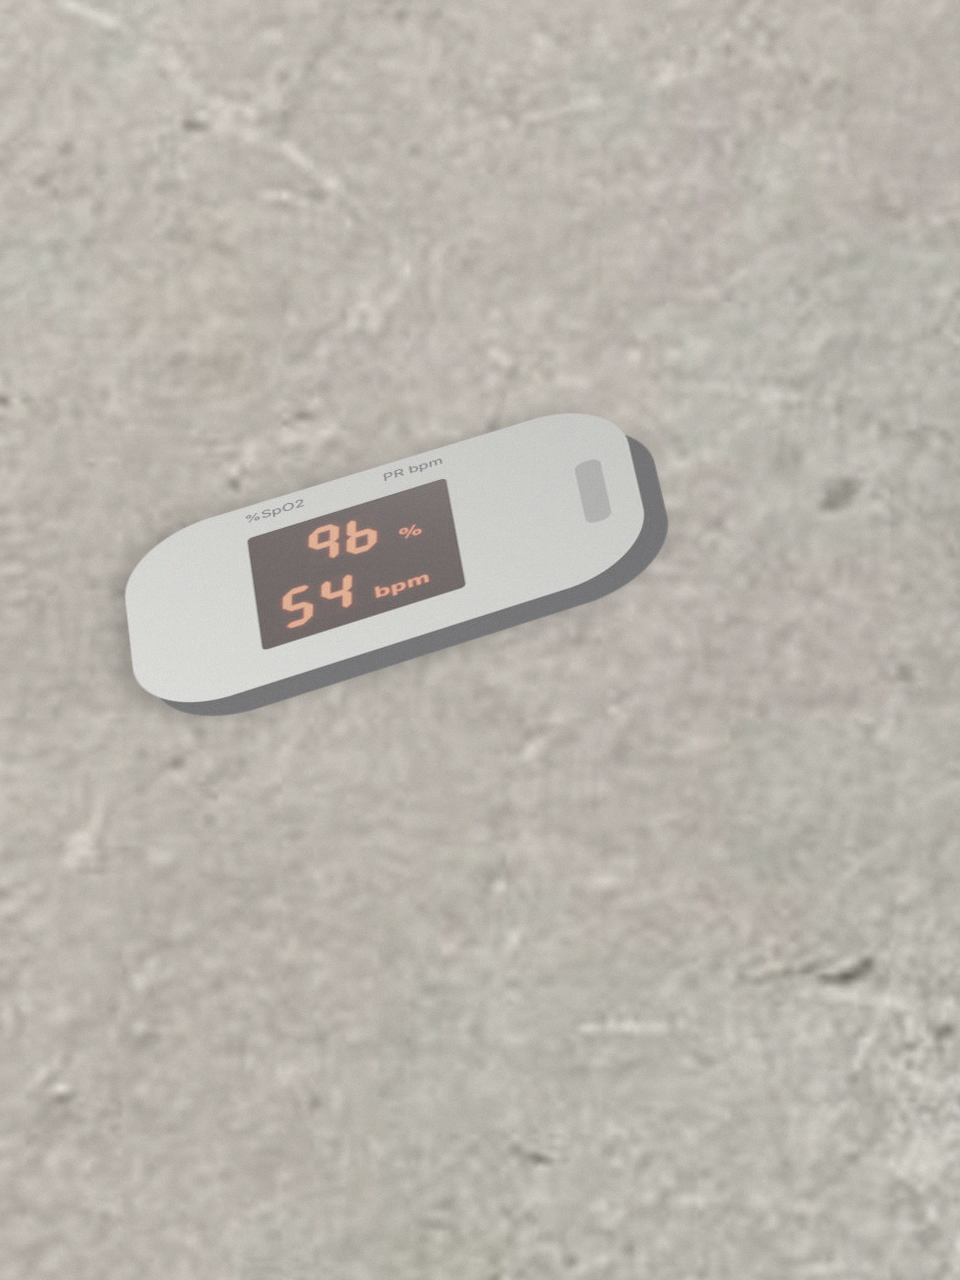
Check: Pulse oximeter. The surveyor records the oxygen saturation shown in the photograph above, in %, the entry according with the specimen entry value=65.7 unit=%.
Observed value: value=96 unit=%
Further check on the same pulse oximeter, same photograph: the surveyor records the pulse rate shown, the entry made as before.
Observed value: value=54 unit=bpm
